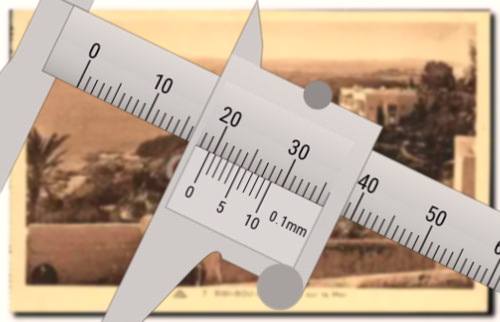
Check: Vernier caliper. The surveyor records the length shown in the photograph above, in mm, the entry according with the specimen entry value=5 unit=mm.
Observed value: value=19.4 unit=mm
